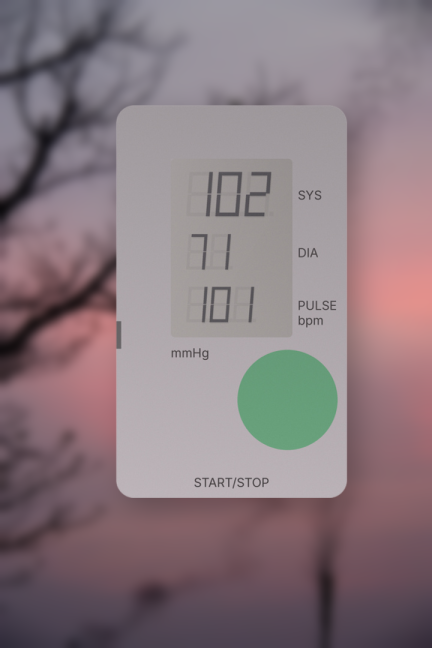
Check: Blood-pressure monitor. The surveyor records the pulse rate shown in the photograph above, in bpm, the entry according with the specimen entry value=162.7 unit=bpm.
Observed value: value=101 unit=bpm
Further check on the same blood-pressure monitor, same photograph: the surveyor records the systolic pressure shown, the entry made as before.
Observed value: value=102 unit=mmHg
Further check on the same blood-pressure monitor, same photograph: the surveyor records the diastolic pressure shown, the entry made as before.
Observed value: value=71 unit=mmHg
